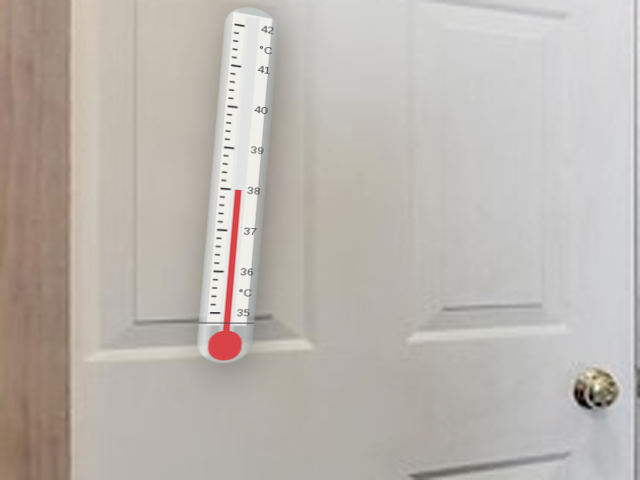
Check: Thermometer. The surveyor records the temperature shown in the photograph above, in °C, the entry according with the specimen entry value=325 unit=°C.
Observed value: value=38 unit=°C
